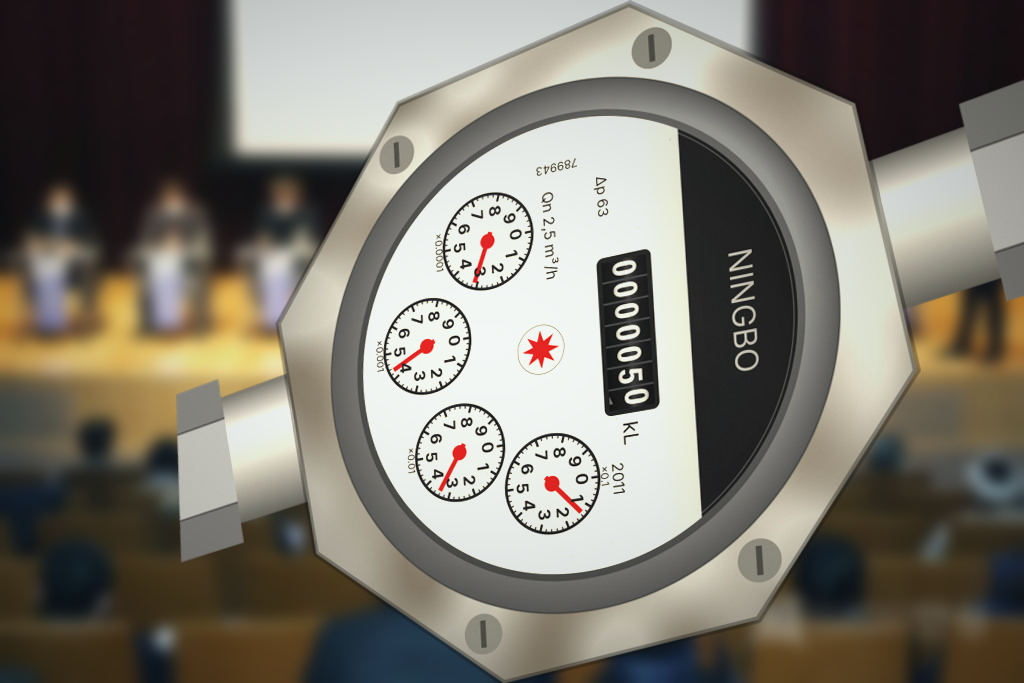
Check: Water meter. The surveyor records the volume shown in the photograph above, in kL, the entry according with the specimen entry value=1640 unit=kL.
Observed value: value=50.1343 unit=kL
